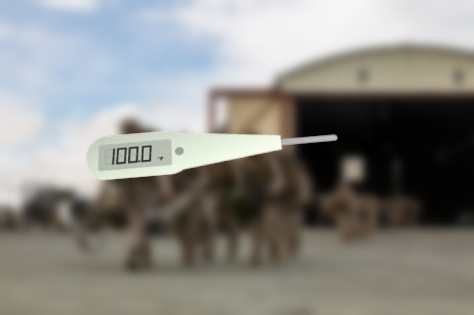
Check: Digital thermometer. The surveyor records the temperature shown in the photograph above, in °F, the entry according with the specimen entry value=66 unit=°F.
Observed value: value=100.0 unit=°F
